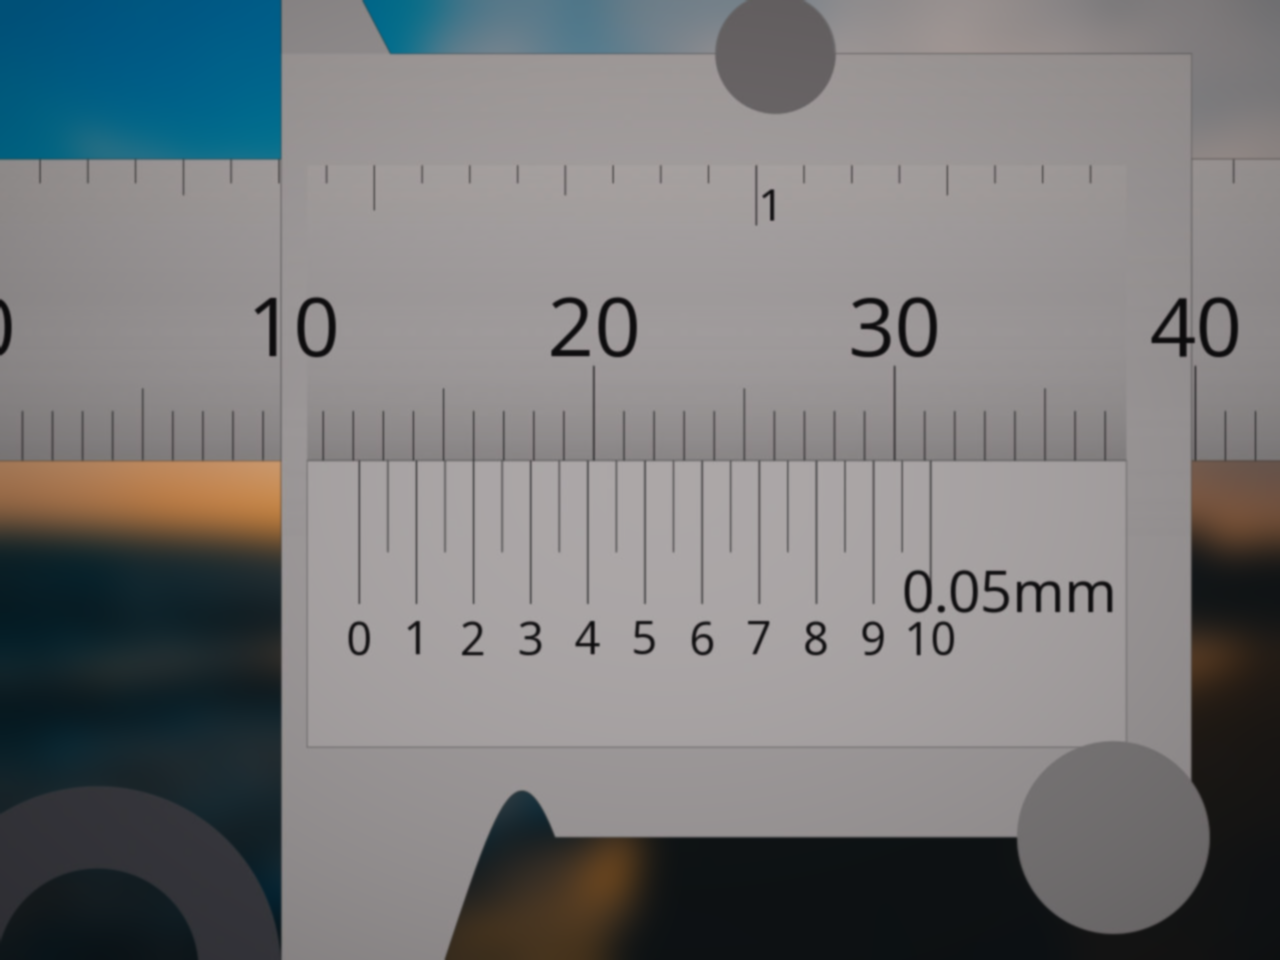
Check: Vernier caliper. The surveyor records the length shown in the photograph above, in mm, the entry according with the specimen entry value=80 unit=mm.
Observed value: value=12.2 unit=mm
